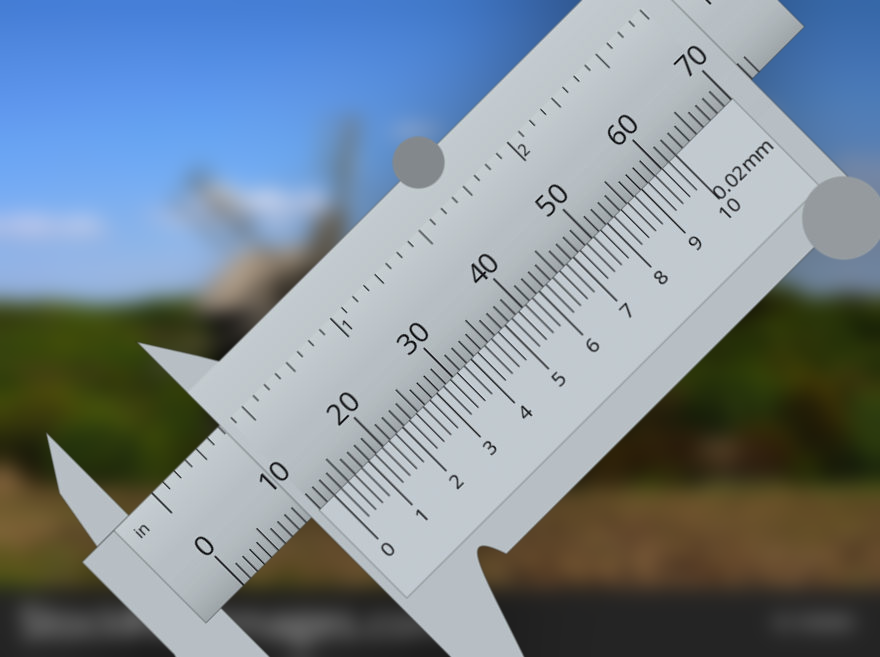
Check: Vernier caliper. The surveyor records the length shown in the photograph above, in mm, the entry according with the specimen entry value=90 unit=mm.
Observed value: value=13.0 unit=mm
